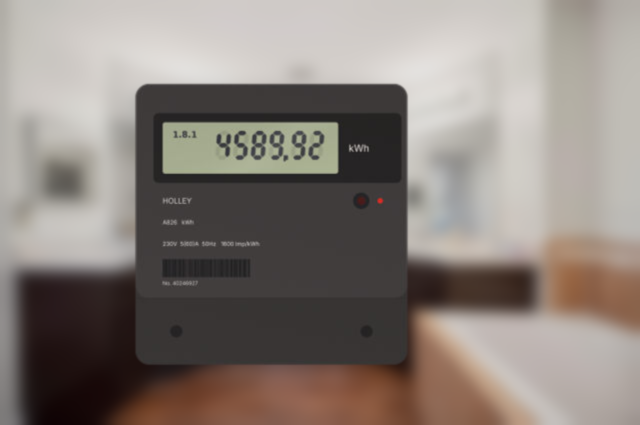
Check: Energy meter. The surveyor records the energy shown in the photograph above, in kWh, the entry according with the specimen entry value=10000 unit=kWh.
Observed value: value=4589.92 unit=kWh
